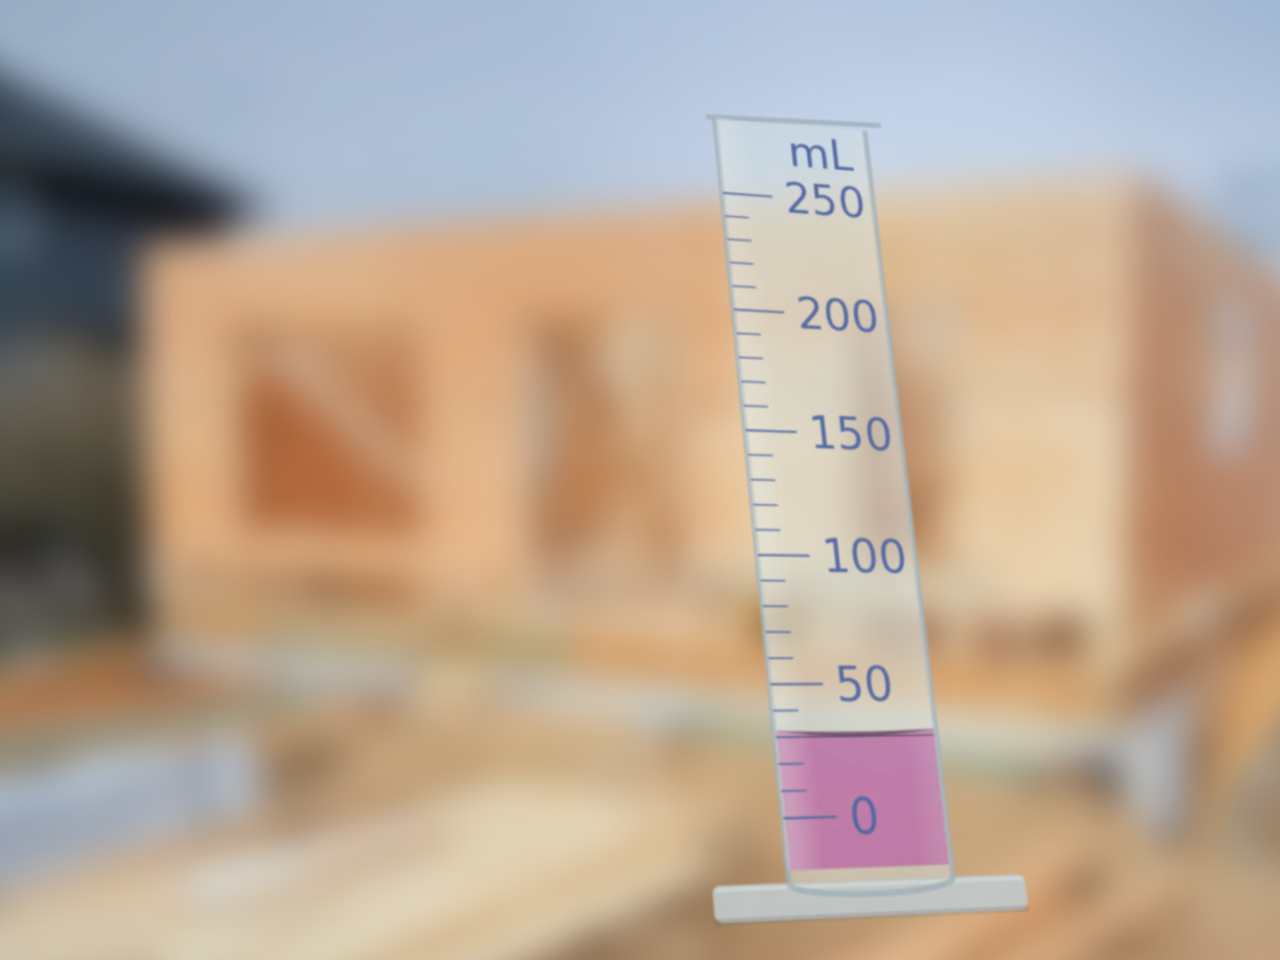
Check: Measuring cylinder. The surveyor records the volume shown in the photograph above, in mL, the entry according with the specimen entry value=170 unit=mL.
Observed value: value=30 unit=mL
